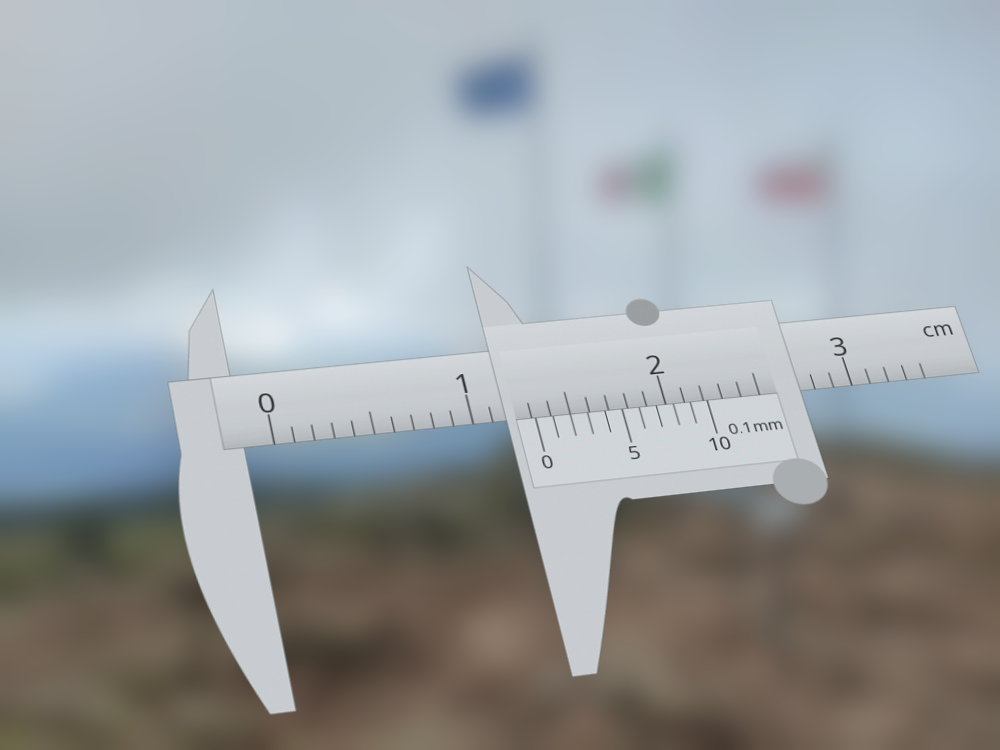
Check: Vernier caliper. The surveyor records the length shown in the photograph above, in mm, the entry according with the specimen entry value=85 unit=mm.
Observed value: value=13.2 unit=mm
